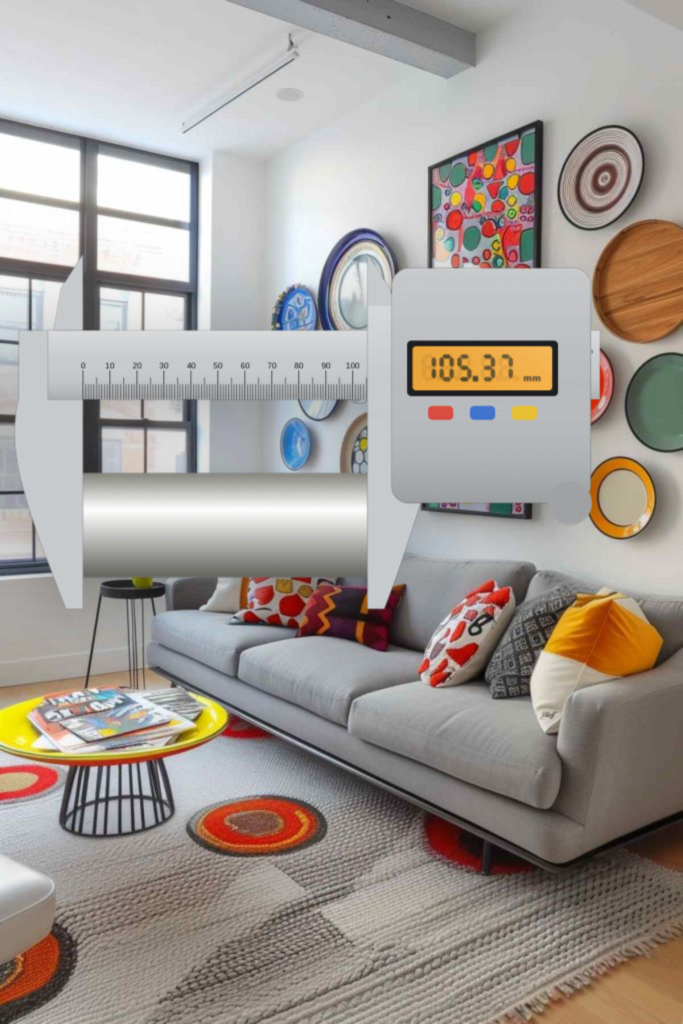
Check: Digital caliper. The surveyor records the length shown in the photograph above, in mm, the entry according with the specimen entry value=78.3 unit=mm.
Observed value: value=105.37 unit=mm
